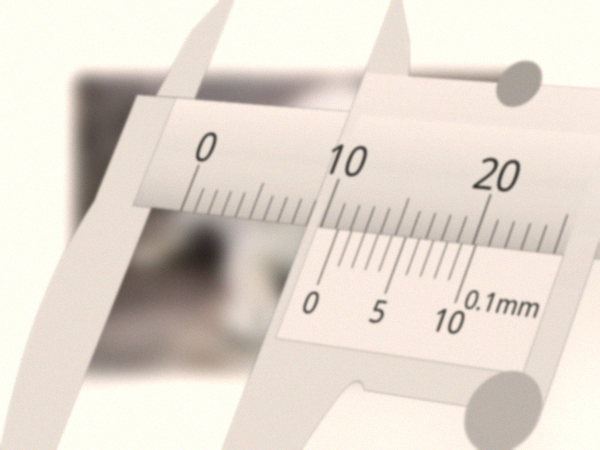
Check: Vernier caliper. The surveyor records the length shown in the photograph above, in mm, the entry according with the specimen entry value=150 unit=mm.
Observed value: value=11.2 unit=mm
